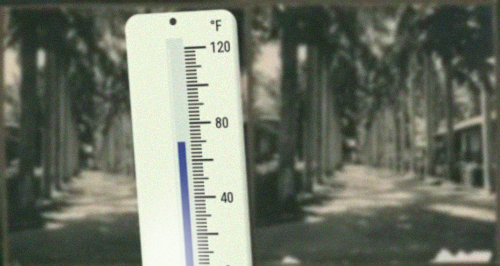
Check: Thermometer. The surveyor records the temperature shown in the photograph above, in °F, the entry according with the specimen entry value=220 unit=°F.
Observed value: value=70 unit=°F
